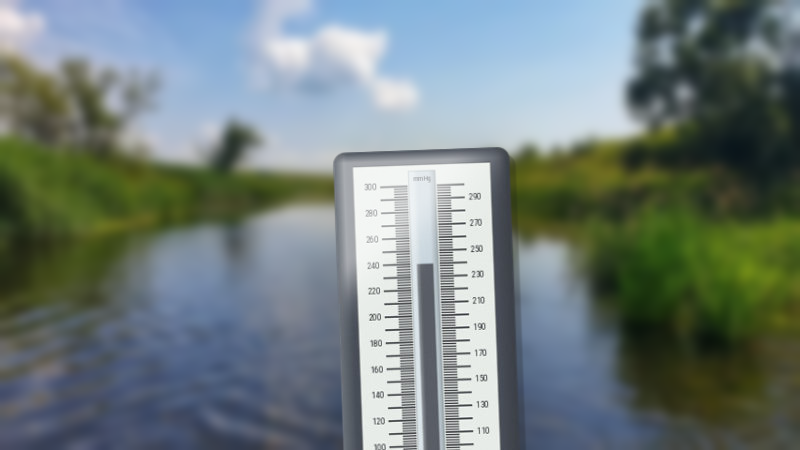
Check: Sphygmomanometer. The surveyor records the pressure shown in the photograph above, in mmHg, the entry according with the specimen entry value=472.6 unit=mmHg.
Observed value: value=240 unit=mmHg
